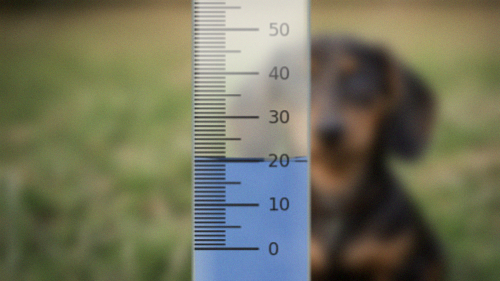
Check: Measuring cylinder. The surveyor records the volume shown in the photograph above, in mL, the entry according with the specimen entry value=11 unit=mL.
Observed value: value=20 unit=mL
